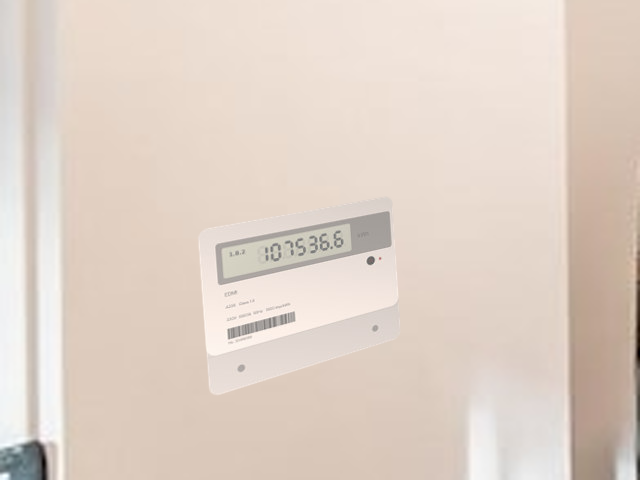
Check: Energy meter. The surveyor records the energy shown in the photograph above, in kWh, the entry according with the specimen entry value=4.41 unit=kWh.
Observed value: value=107536.6 unit=kWh
